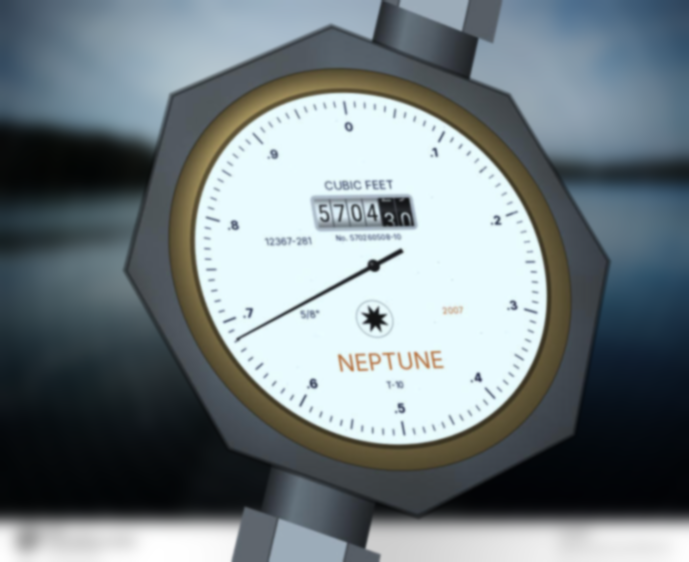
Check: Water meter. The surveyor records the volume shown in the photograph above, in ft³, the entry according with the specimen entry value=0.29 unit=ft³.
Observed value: value=570429.68 unit=ft³
